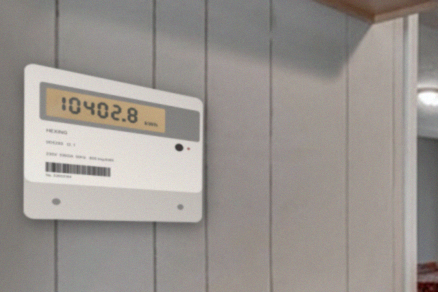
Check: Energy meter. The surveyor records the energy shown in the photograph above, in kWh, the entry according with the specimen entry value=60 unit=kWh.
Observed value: value=10402.8 unit=kWh
